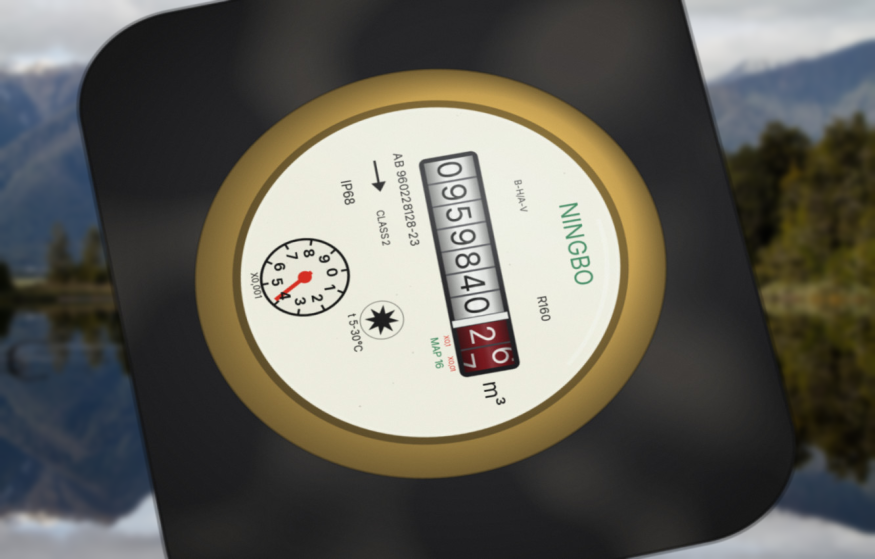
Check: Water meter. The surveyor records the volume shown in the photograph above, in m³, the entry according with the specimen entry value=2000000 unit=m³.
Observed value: value=959840.264 unit=m³
